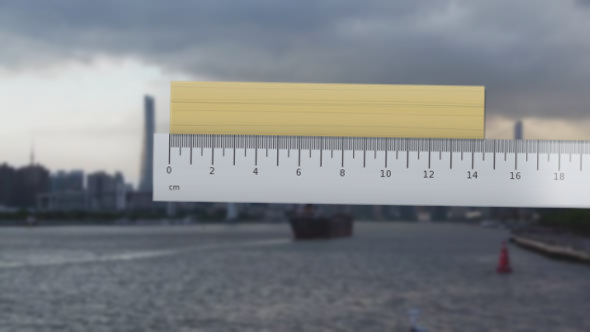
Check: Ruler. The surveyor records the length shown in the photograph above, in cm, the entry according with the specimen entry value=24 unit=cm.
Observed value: value=14.5 unit=cm
